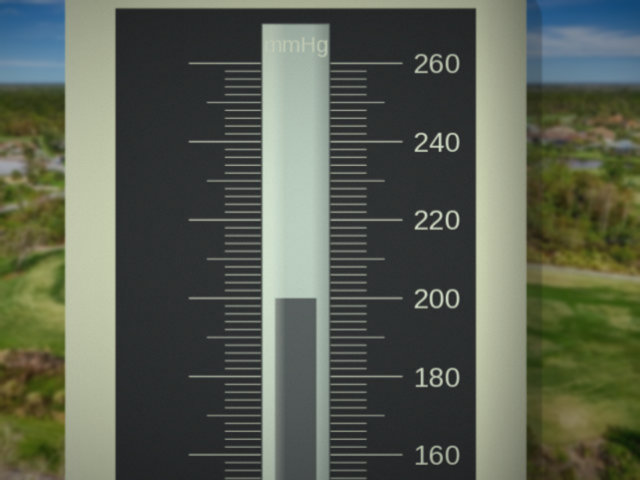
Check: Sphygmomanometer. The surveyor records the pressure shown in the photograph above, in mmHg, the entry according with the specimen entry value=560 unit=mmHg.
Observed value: value=200 unit=mmHg
